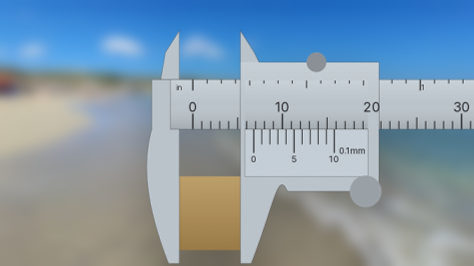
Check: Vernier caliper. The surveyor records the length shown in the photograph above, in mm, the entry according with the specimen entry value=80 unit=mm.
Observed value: value=6.8 unit=mm
